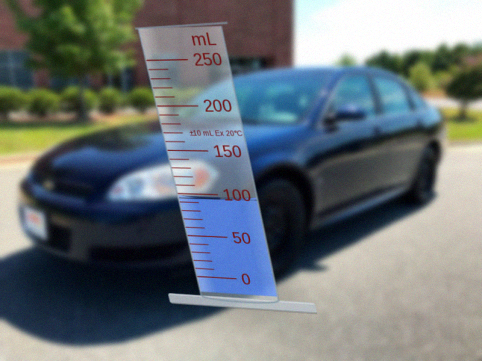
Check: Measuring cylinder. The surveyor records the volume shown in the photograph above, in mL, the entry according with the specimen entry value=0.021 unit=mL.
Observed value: value=95 unit=mL
